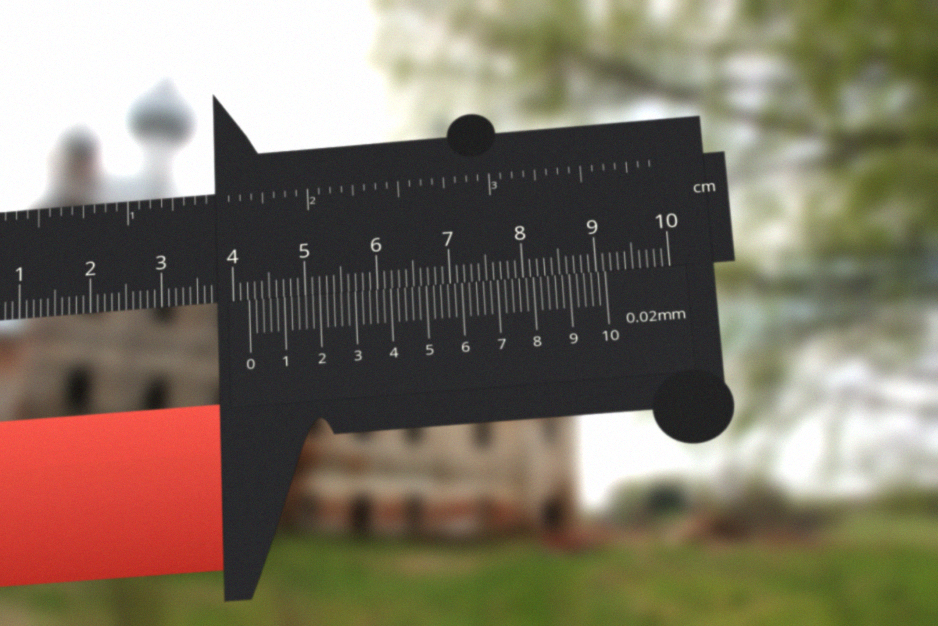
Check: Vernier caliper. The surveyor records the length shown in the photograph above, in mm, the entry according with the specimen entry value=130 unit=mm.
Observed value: value=42.2 unit=mm
